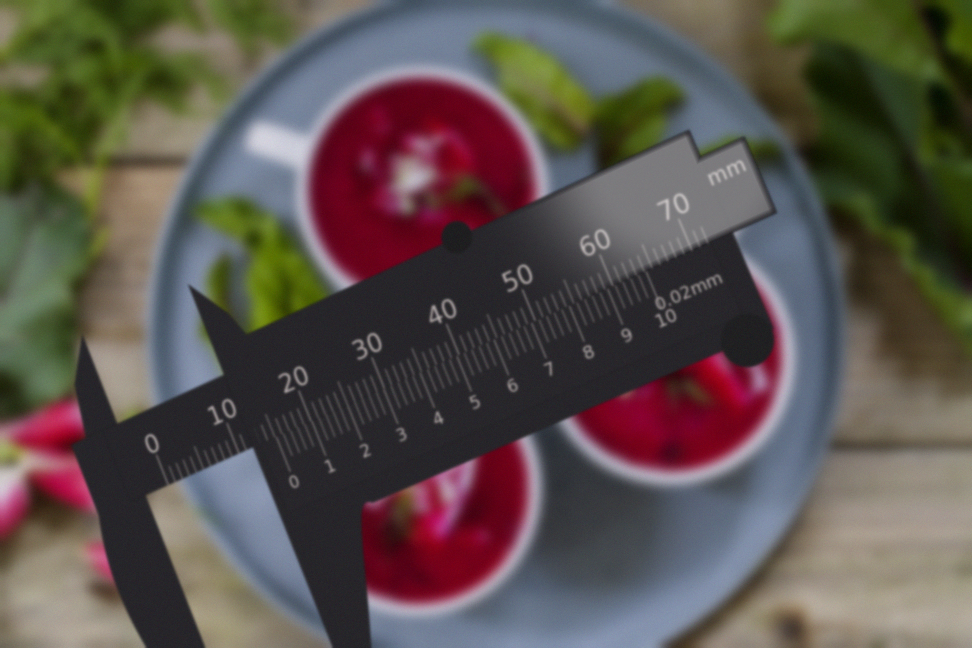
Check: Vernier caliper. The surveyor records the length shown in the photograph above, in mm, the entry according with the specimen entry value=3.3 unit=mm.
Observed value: value=15.2 unit=mm
